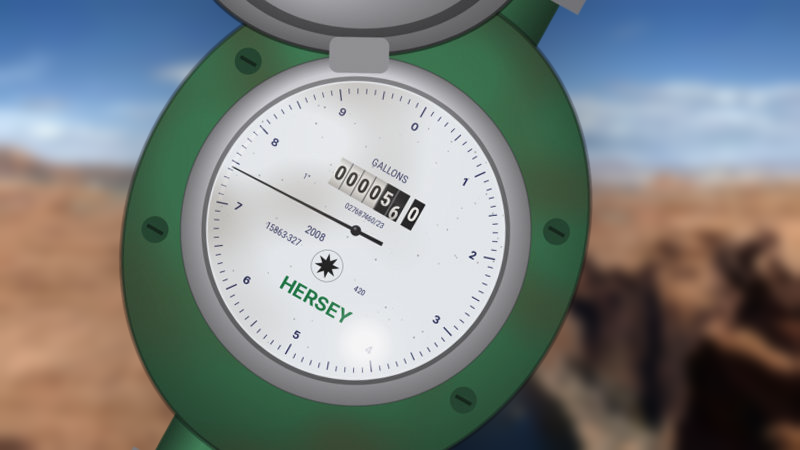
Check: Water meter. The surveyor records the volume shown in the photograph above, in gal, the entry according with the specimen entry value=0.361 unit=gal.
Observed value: value=557.4 unit=gal
